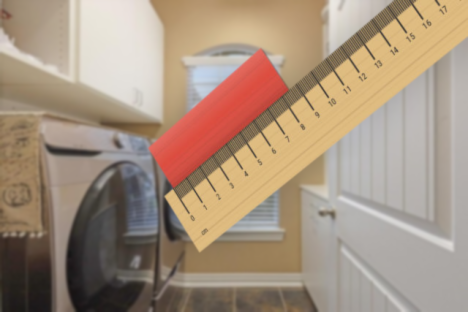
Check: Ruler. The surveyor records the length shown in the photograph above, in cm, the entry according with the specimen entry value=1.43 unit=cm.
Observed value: value=8.5 unit=cm
